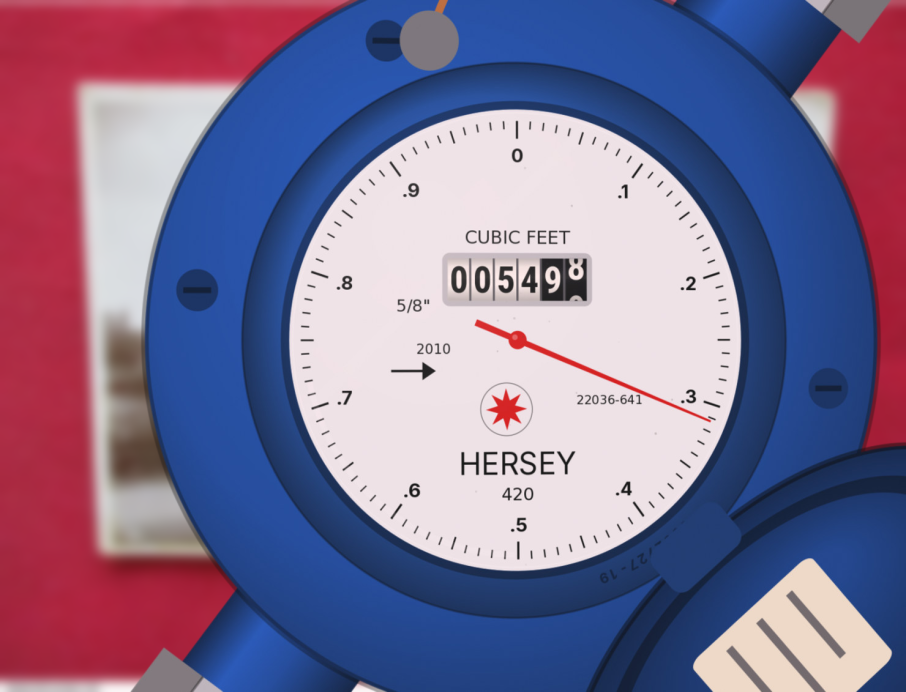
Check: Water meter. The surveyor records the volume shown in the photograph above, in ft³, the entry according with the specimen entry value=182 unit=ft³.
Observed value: value=5498.31 unit=ft³
